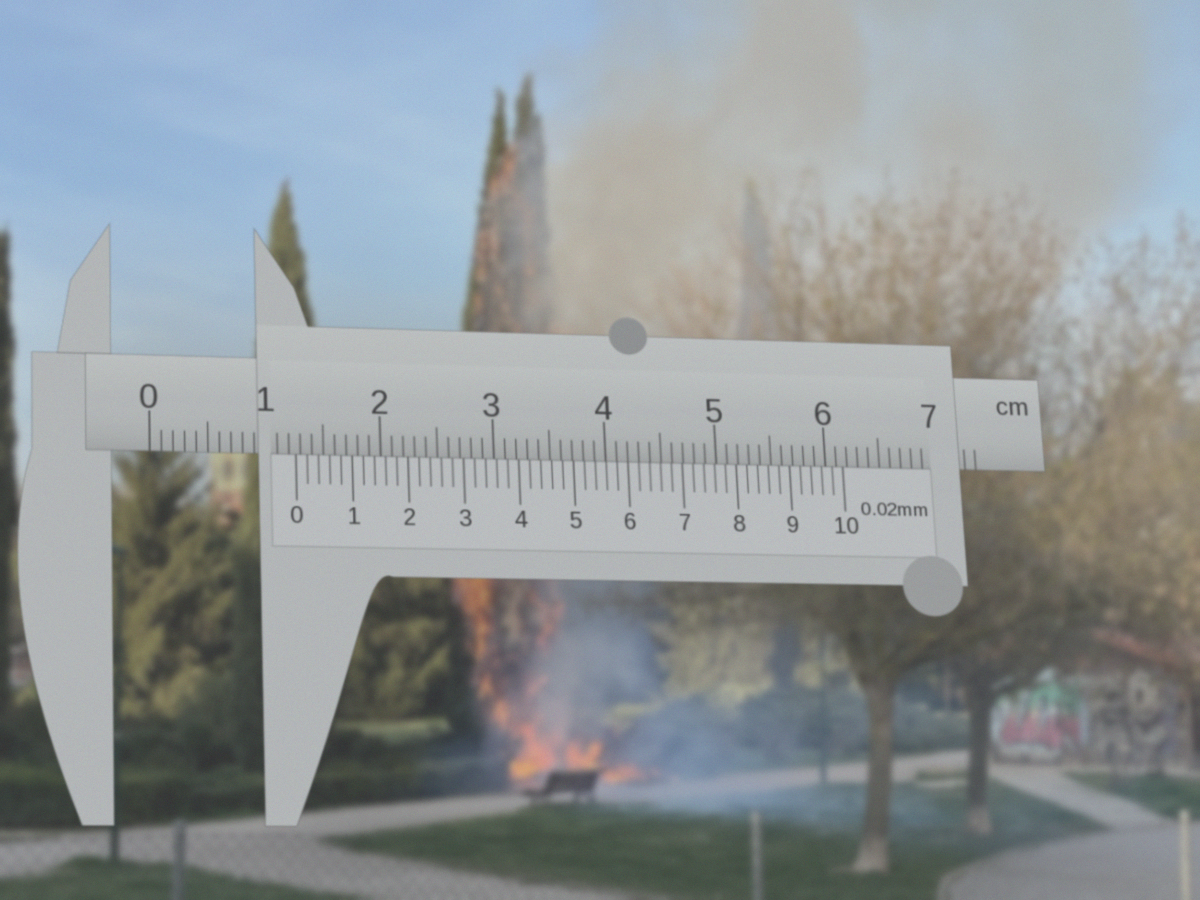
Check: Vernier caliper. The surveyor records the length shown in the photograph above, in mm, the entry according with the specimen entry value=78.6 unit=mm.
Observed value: value=12.6 unit=mm
